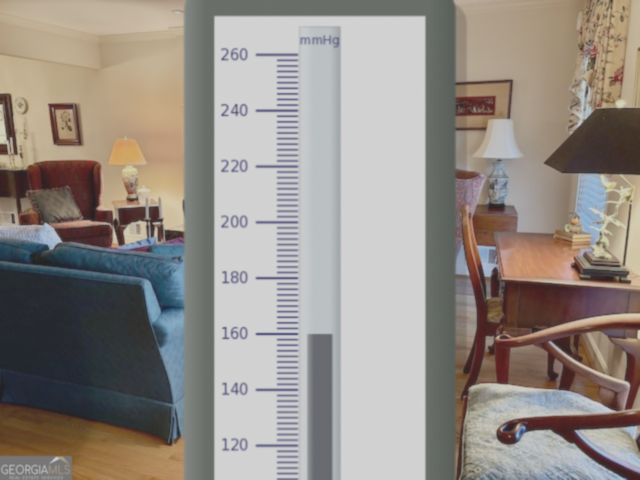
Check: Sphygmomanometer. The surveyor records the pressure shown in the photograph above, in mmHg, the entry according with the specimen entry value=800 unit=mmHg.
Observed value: value=160 unit=mmHg
